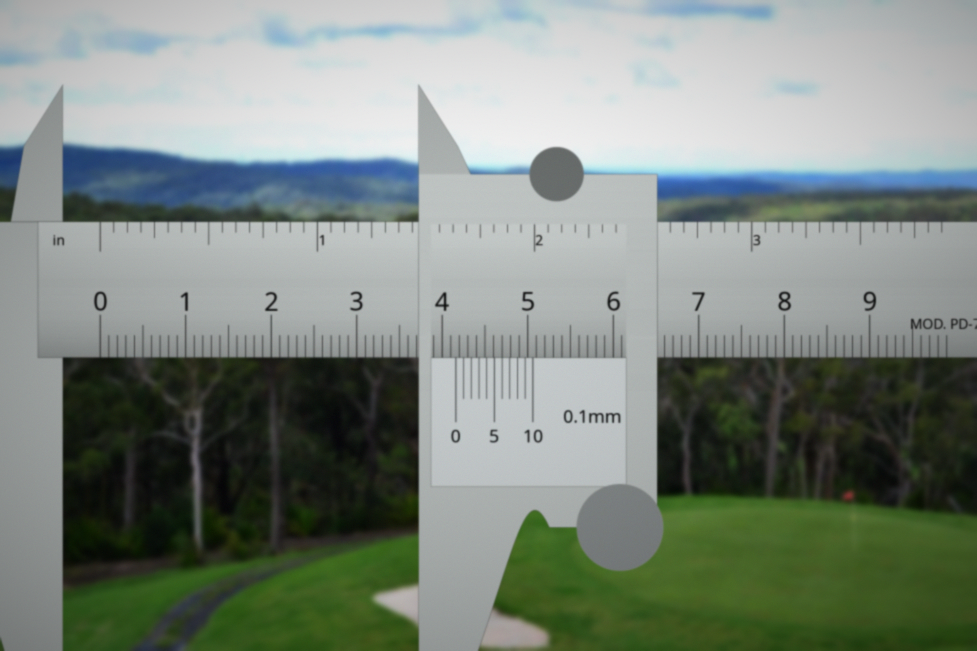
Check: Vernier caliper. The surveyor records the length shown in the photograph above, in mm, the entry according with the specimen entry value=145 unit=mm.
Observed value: value=41.6 unit=mm
